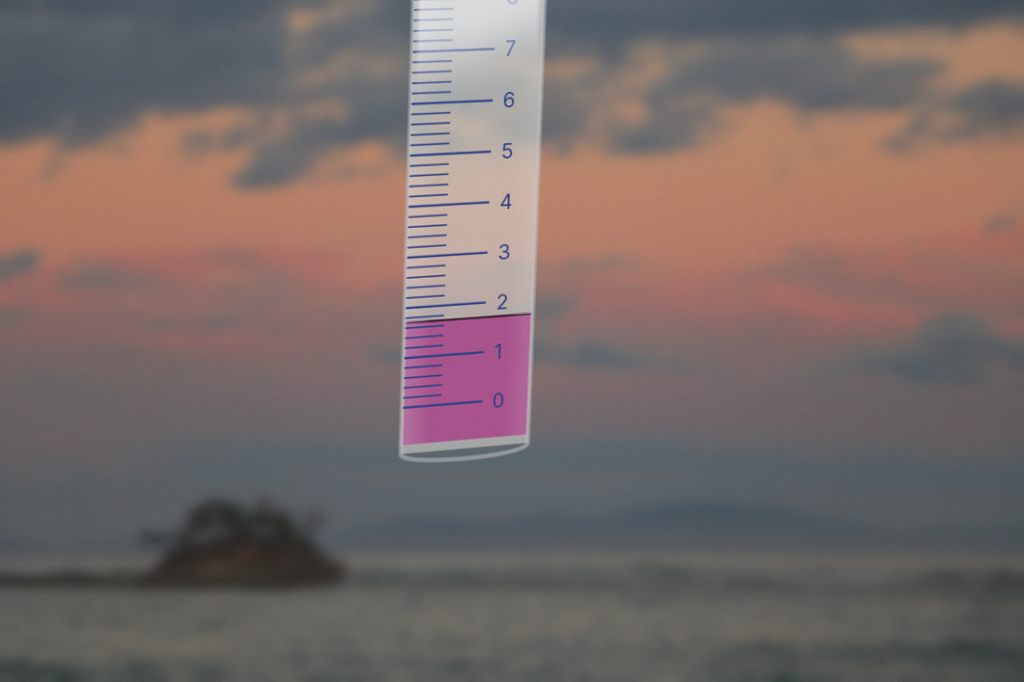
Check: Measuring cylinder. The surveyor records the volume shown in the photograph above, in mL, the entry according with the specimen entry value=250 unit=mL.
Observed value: value=1.7 unit=mL
